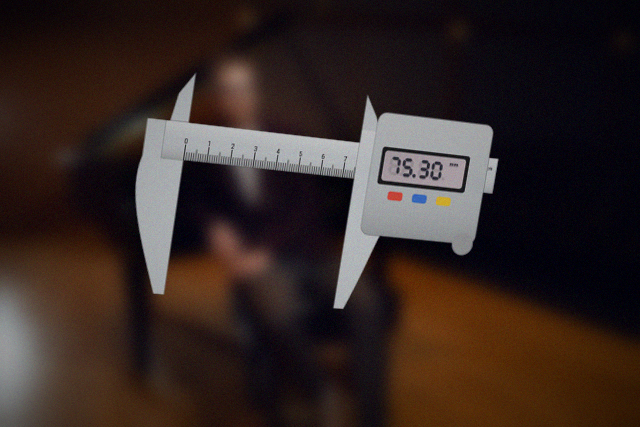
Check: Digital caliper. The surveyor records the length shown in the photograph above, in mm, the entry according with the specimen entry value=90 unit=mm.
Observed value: value=75.30 unit=mm
